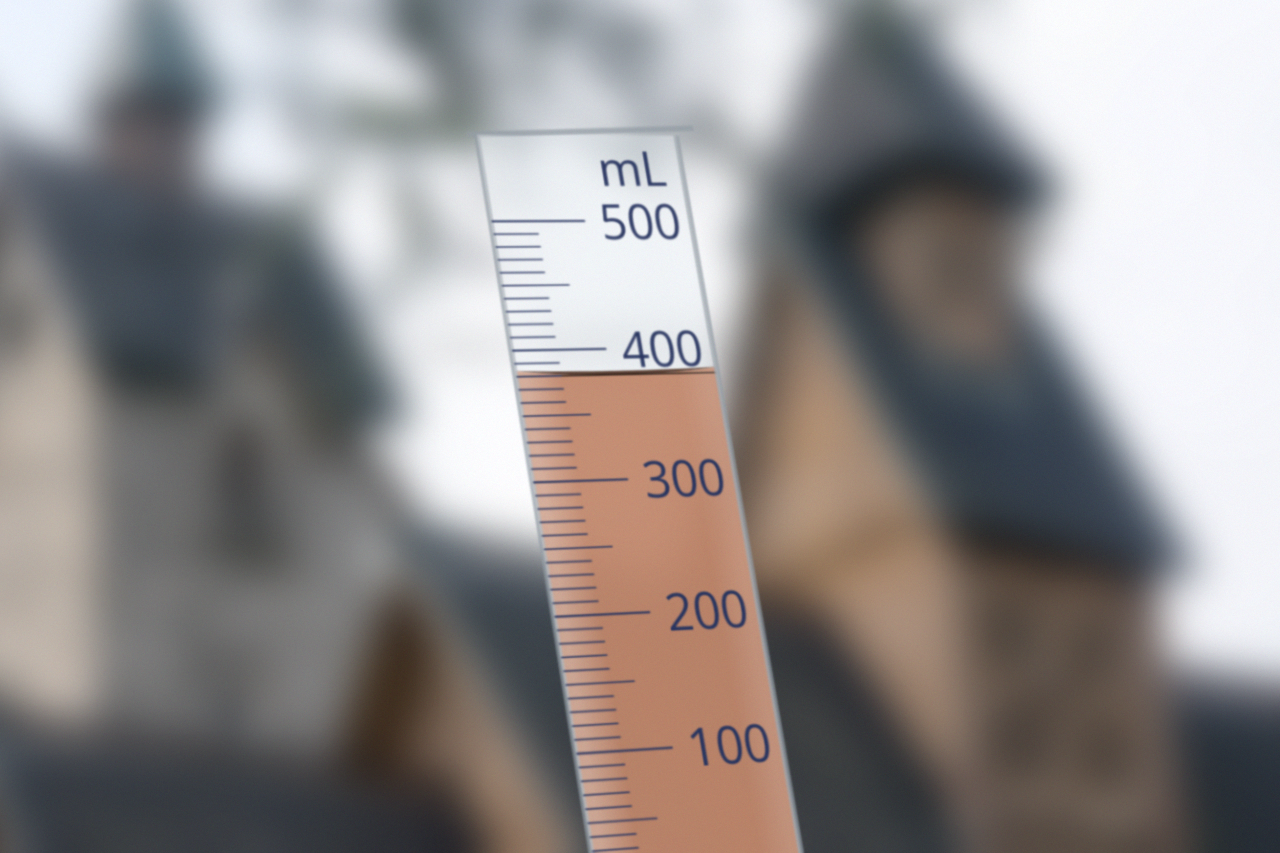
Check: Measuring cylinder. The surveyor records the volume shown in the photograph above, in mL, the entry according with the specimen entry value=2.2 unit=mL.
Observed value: value=380 unit=mL
